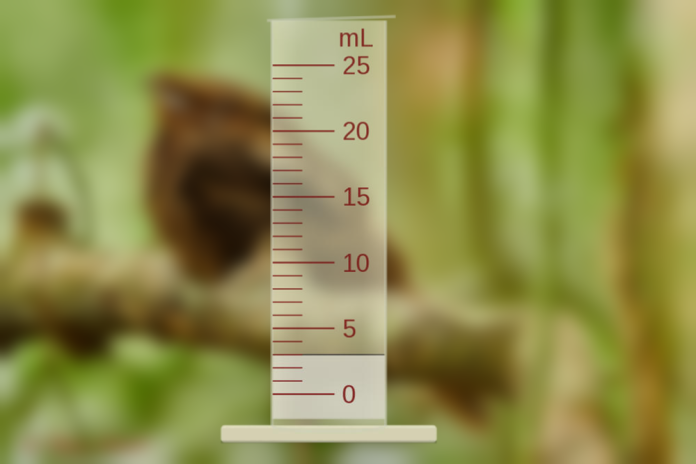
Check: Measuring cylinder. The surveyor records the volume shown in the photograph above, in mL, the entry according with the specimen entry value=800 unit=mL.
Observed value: value=3 unit=mL
